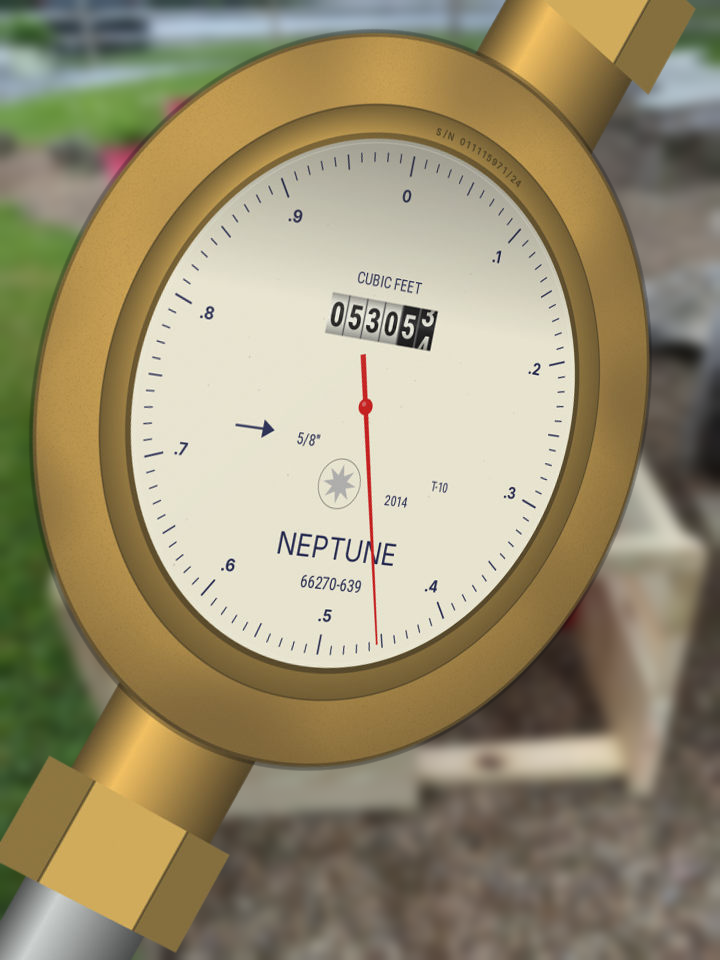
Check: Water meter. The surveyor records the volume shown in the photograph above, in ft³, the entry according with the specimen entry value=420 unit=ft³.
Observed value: value=53053.45 unit=ft³
